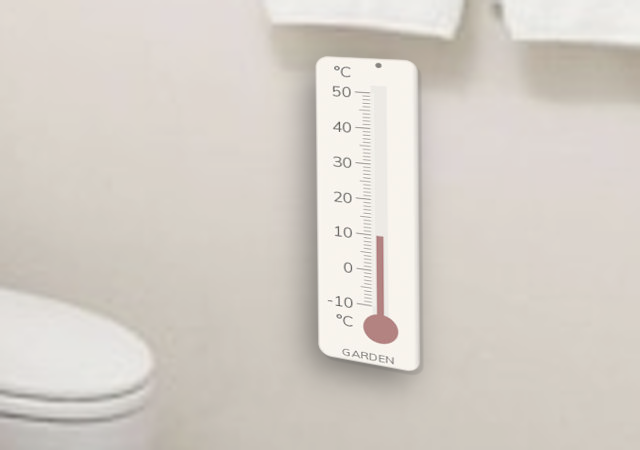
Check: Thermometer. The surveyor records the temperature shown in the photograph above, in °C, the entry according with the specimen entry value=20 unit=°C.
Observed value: value=10 unit=°C
